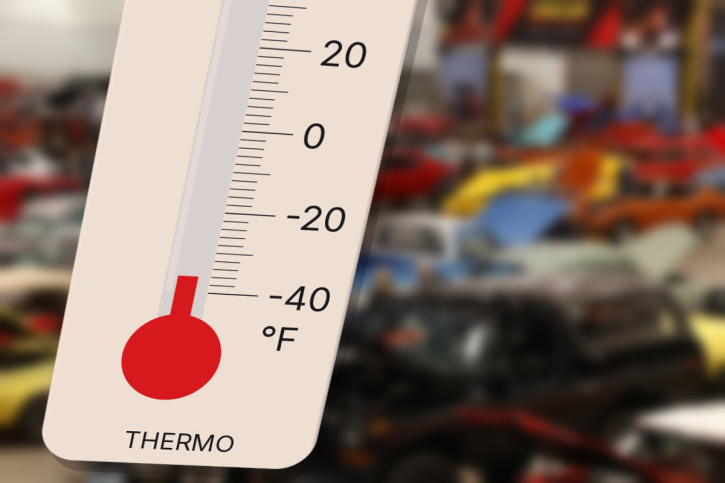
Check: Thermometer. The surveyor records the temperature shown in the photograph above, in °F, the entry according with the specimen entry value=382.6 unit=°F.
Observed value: value=-36 unit=°F
